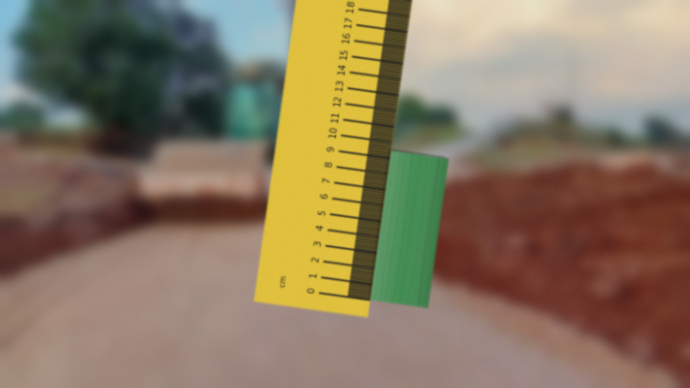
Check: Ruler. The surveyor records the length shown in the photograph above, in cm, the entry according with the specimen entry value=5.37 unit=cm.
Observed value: value=9.5 unit=cm
